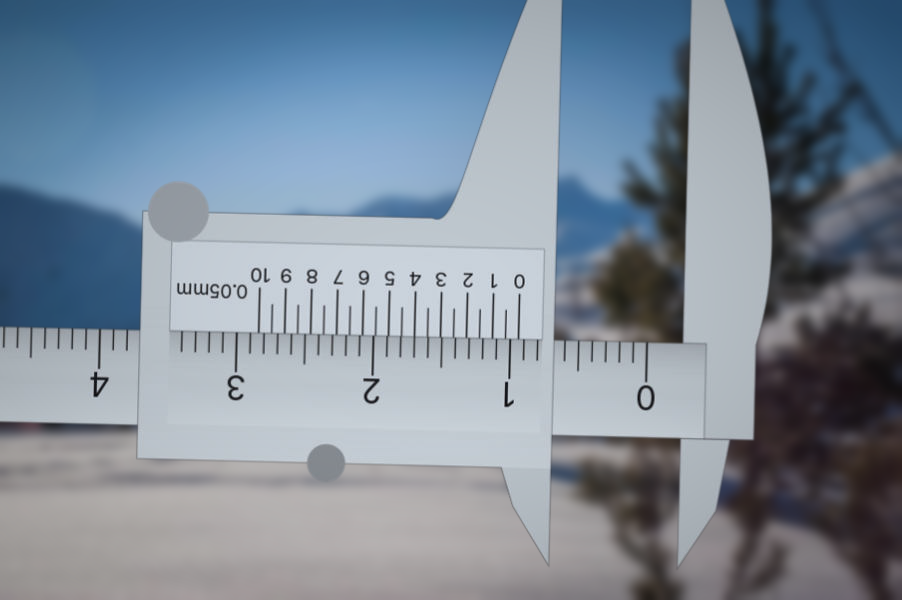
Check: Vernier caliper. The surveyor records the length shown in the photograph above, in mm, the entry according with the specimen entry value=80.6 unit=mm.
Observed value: value=9.4 unit=mm
